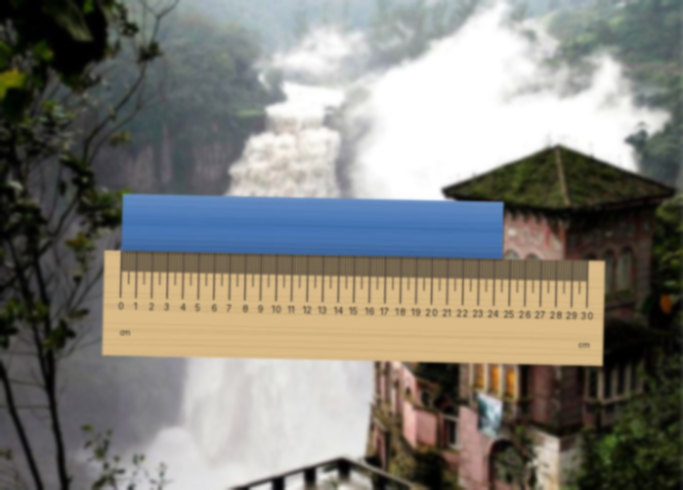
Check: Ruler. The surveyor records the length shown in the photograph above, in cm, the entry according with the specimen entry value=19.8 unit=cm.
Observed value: value=24.5 unit=cm
